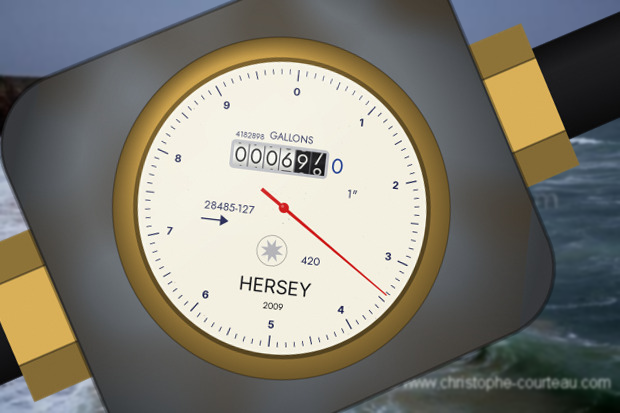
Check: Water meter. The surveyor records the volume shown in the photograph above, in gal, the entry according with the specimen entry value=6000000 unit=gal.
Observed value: value=6973.4 unit=gal
